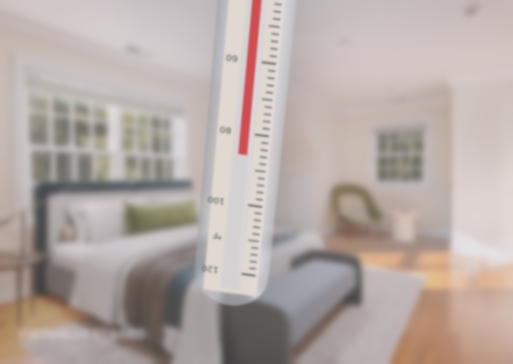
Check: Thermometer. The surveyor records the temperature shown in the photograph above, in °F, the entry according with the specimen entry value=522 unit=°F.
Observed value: value=86 unit=°F
